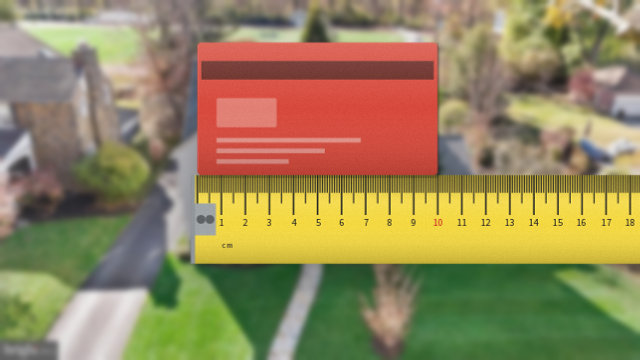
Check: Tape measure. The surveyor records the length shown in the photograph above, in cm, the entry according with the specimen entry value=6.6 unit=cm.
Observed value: value=10 unit=cm
